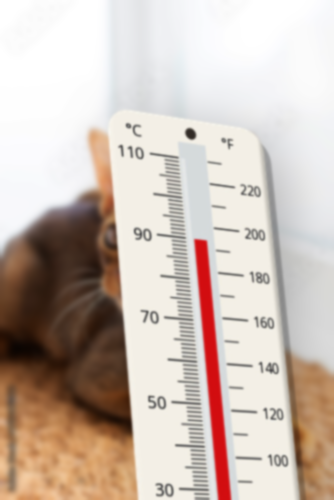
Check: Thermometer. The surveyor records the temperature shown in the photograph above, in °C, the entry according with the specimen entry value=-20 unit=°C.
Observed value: value=90 unit=°C
